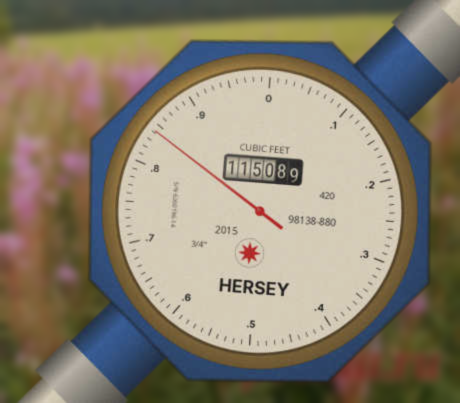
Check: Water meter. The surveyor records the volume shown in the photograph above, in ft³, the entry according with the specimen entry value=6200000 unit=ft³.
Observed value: value=115088.84 unit=ft³
